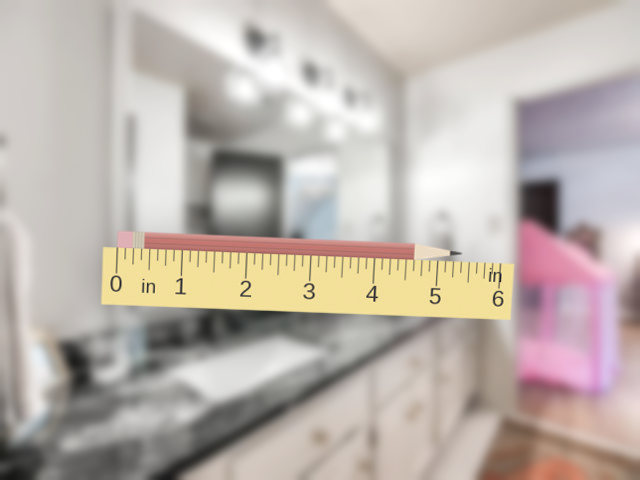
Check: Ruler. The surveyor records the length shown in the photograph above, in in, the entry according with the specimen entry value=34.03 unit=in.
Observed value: value=5.375 unit=in
